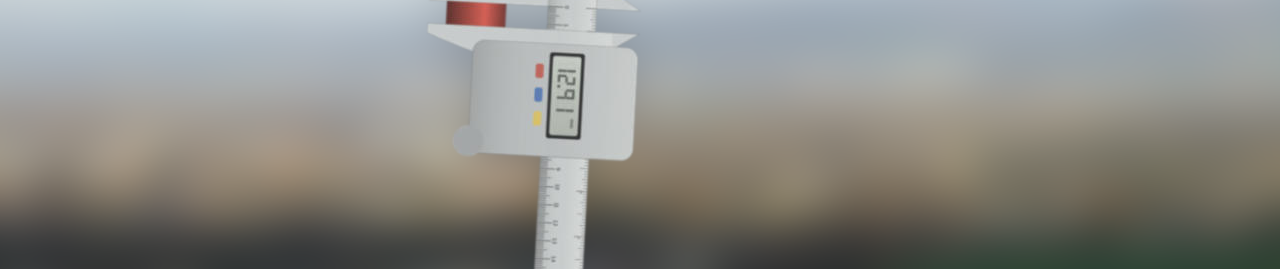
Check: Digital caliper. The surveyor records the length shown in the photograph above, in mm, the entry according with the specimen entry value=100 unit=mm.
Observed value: value=12.91 unit=mm
